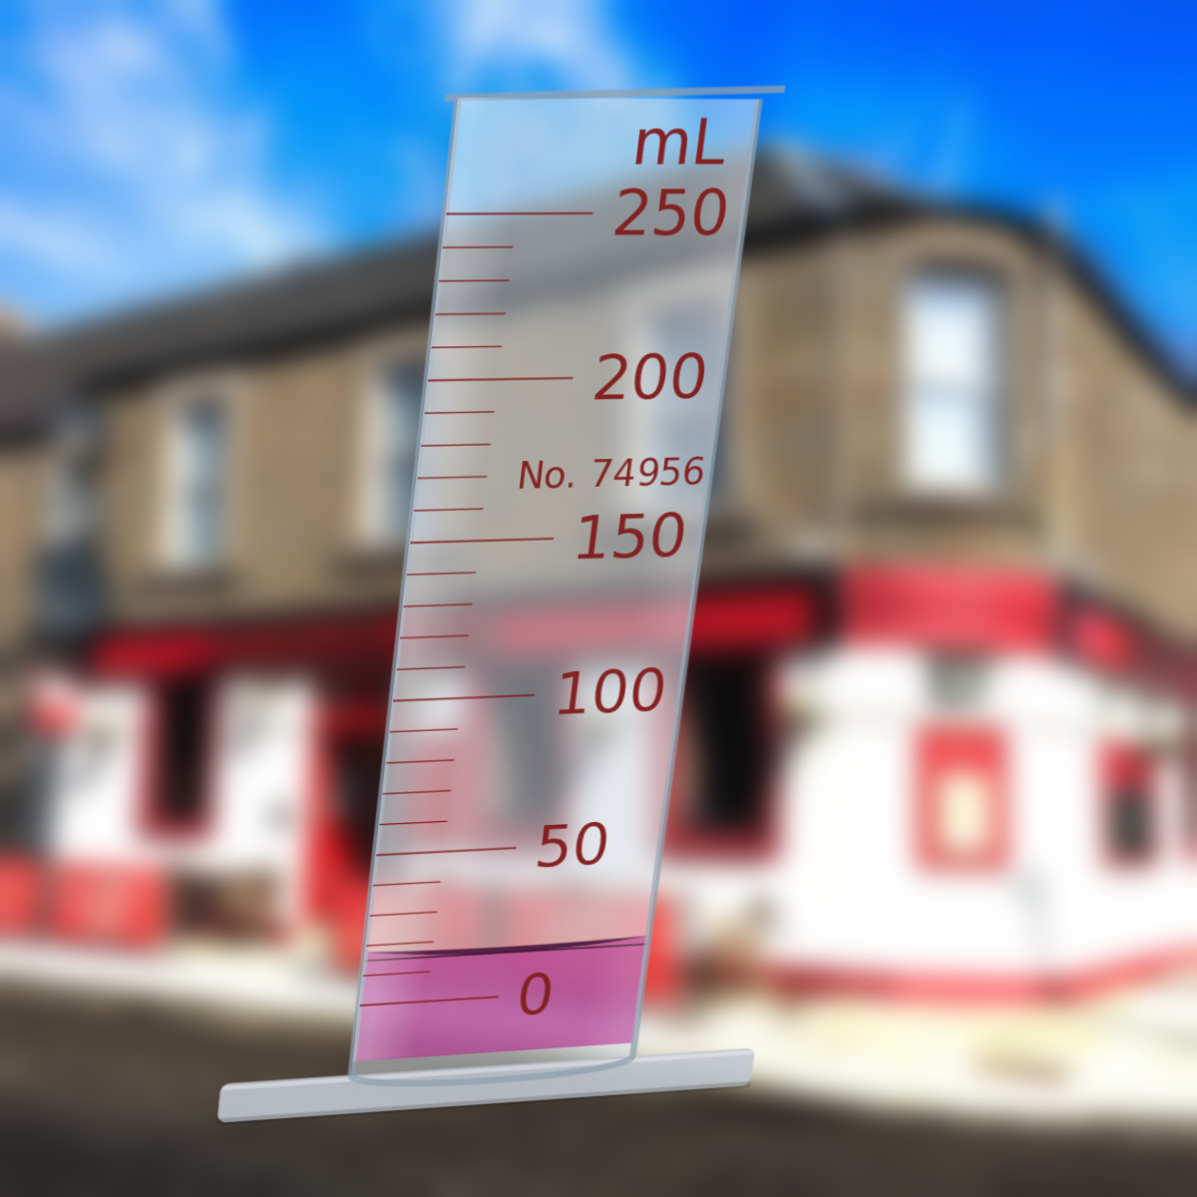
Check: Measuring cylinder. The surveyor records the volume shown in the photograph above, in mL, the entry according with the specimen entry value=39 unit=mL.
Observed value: value=15 unit=mL
